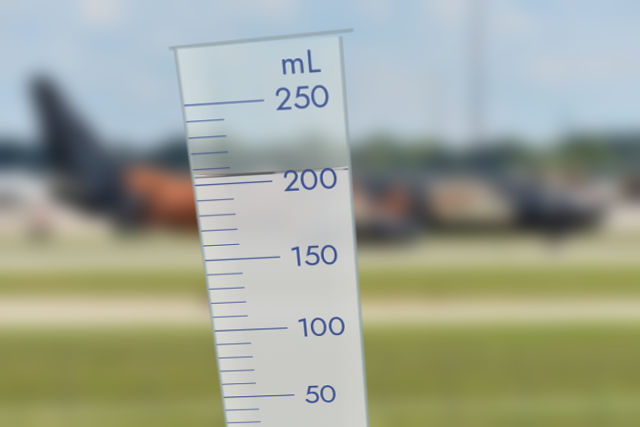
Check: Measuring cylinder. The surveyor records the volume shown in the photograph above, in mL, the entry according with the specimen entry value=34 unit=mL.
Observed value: value=205 unit=mL
